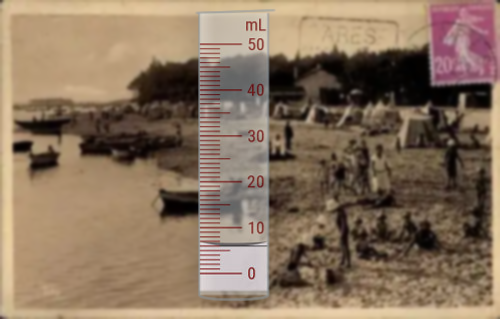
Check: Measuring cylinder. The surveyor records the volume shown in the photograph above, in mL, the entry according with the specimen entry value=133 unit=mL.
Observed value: value=6 unit=mL
